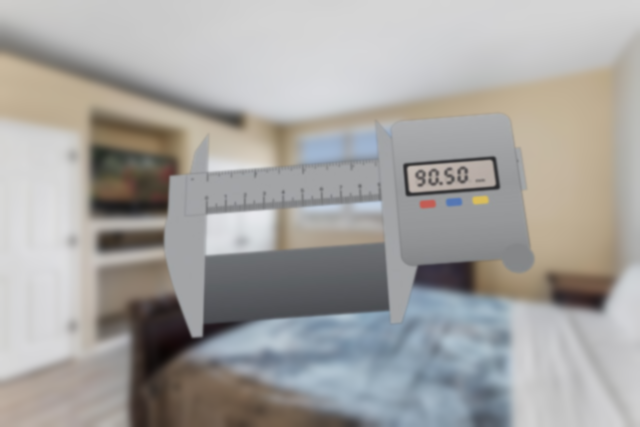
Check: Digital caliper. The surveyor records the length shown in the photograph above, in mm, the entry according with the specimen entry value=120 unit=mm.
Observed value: value=90.50 unit=mm
